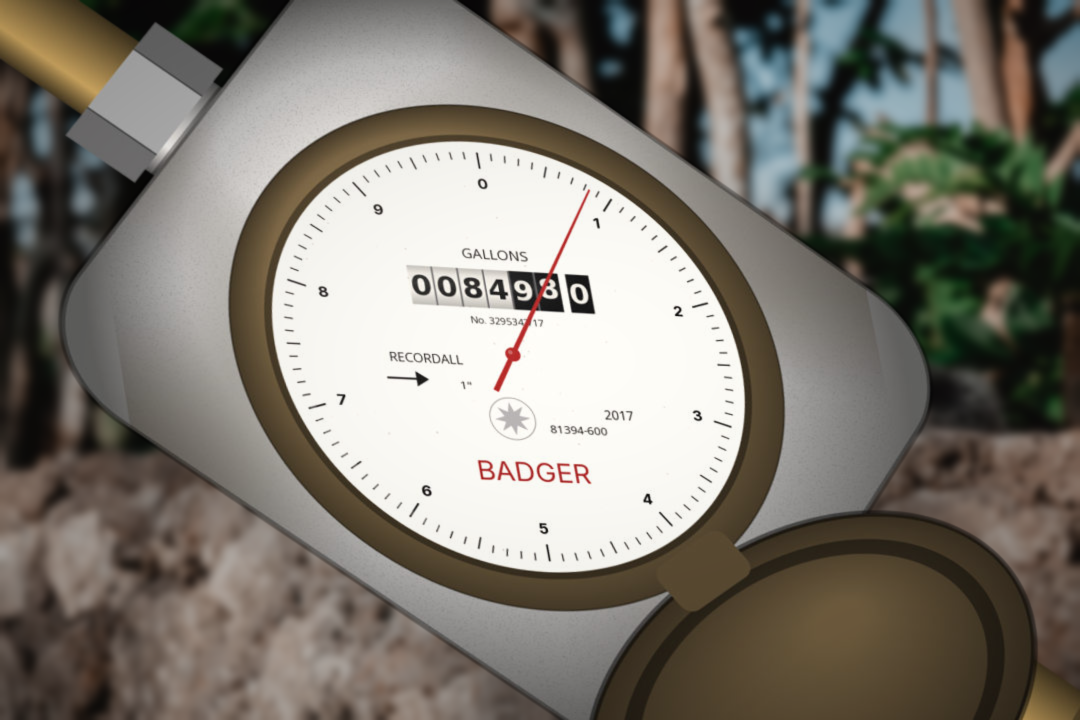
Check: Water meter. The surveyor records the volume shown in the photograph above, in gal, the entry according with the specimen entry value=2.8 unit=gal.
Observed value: value=84980.8 unit=gal
